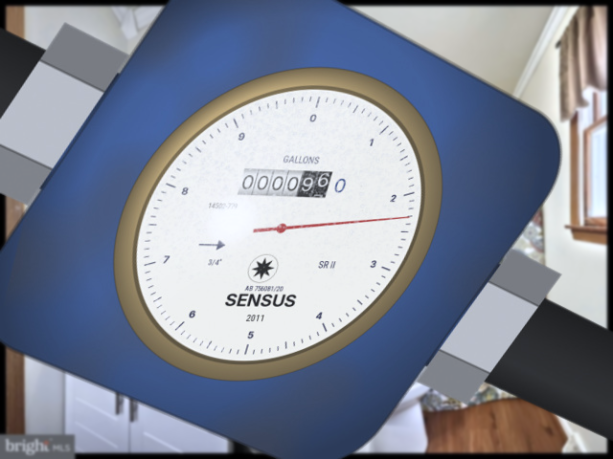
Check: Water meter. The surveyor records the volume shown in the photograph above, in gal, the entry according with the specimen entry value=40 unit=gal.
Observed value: value=962.3 unit=gal
